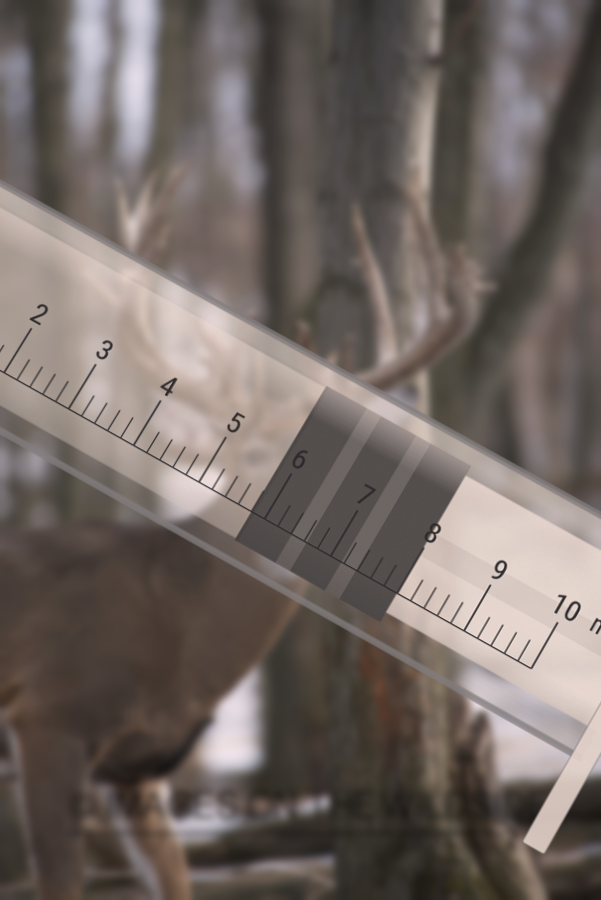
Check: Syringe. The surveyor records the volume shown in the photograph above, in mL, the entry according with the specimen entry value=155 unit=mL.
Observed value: value=5.8 unit=mL
